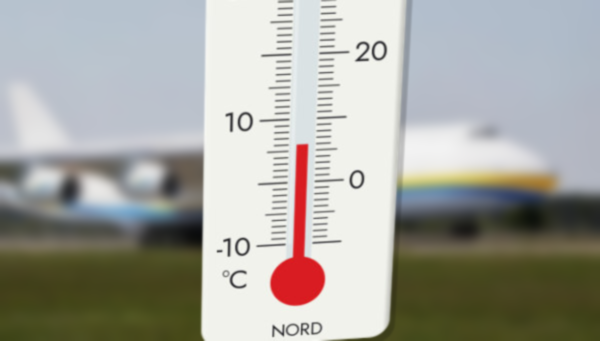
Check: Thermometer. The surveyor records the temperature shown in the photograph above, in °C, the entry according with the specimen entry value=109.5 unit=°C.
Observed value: value=6 unit=°C
